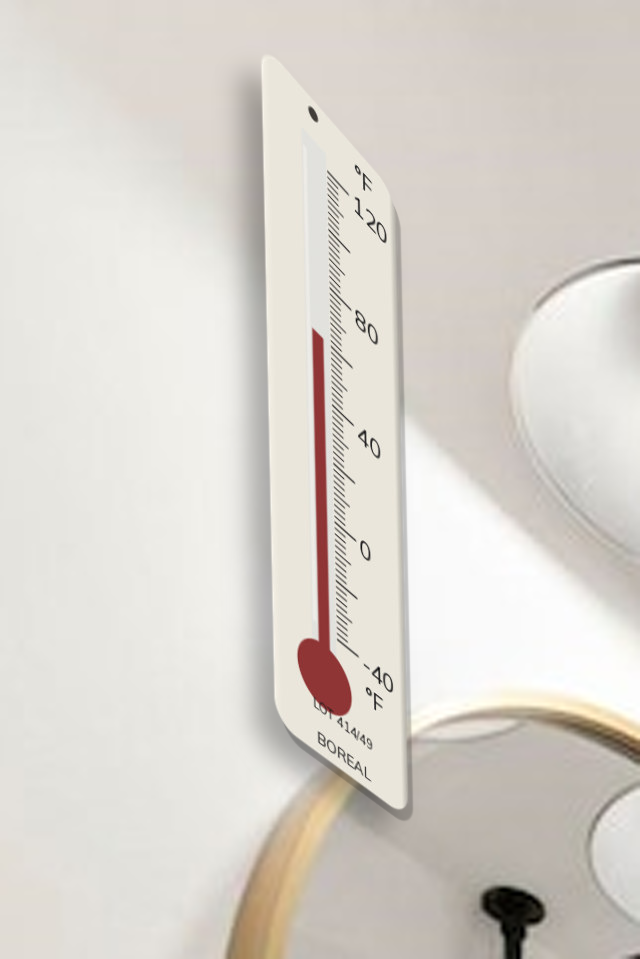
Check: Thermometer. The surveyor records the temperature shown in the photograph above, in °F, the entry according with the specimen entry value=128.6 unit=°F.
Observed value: value=60 unit=°F
